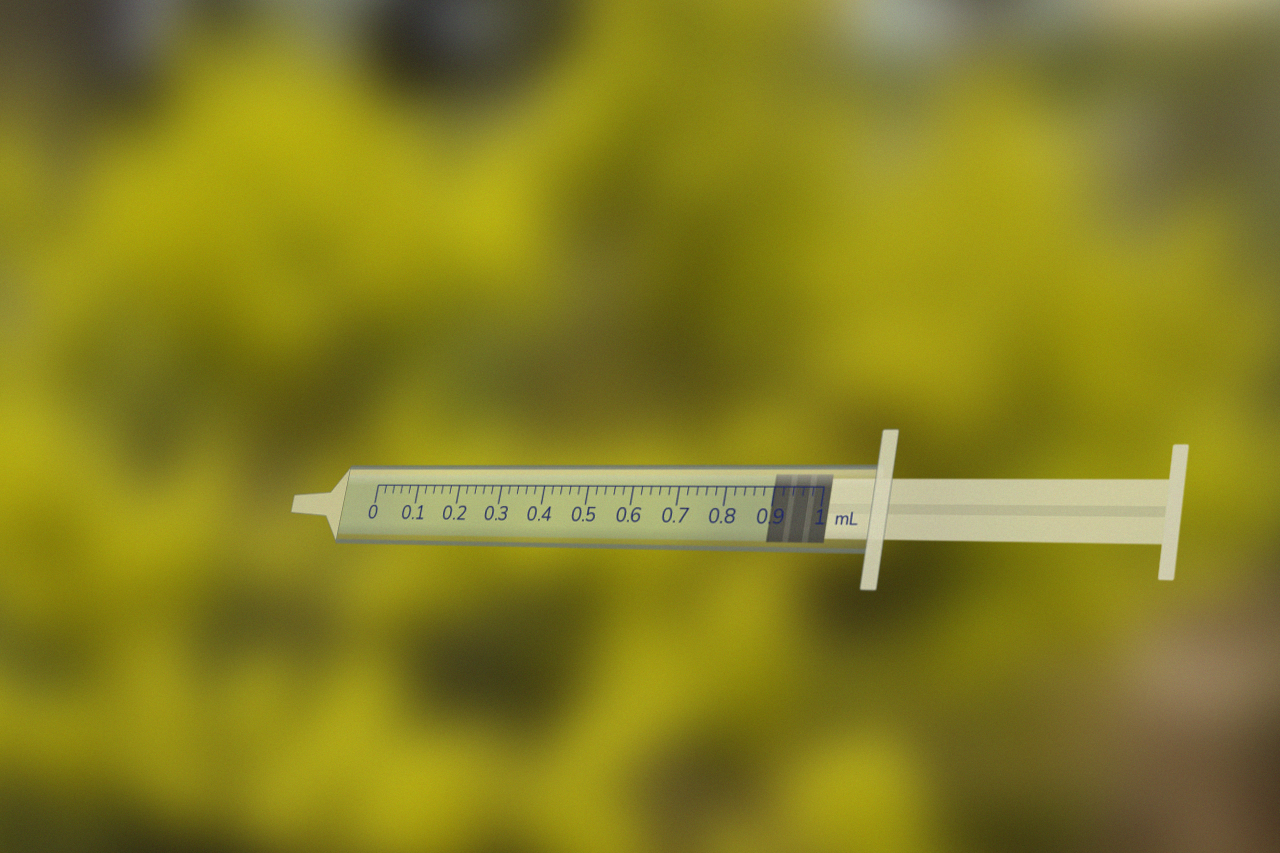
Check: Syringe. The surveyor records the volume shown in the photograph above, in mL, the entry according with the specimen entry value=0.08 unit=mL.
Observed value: value=0.9 unit=mL
